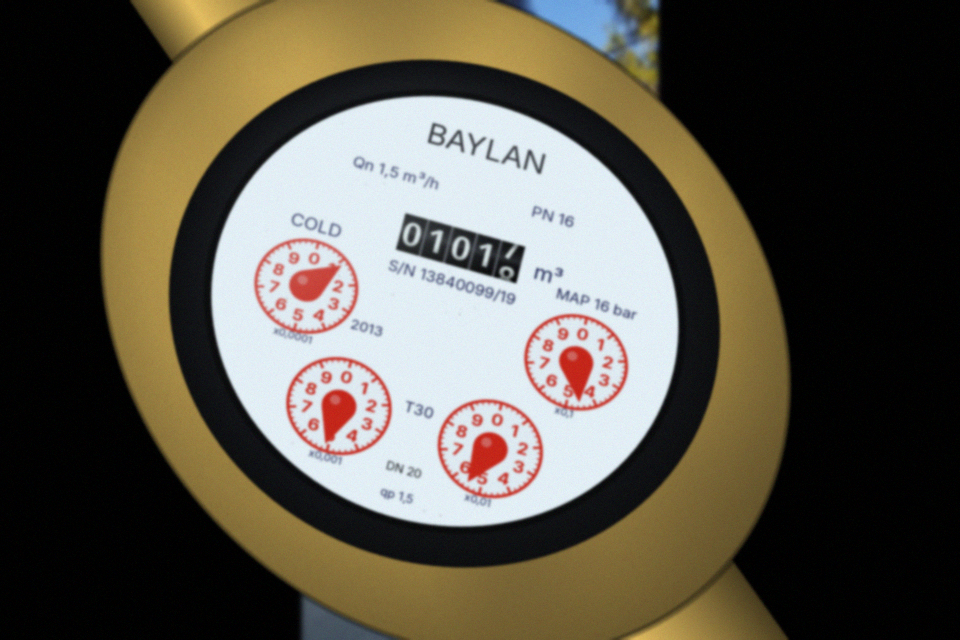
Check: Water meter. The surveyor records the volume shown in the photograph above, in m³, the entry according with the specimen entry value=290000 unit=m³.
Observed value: value=1017.4551 unit=m³
